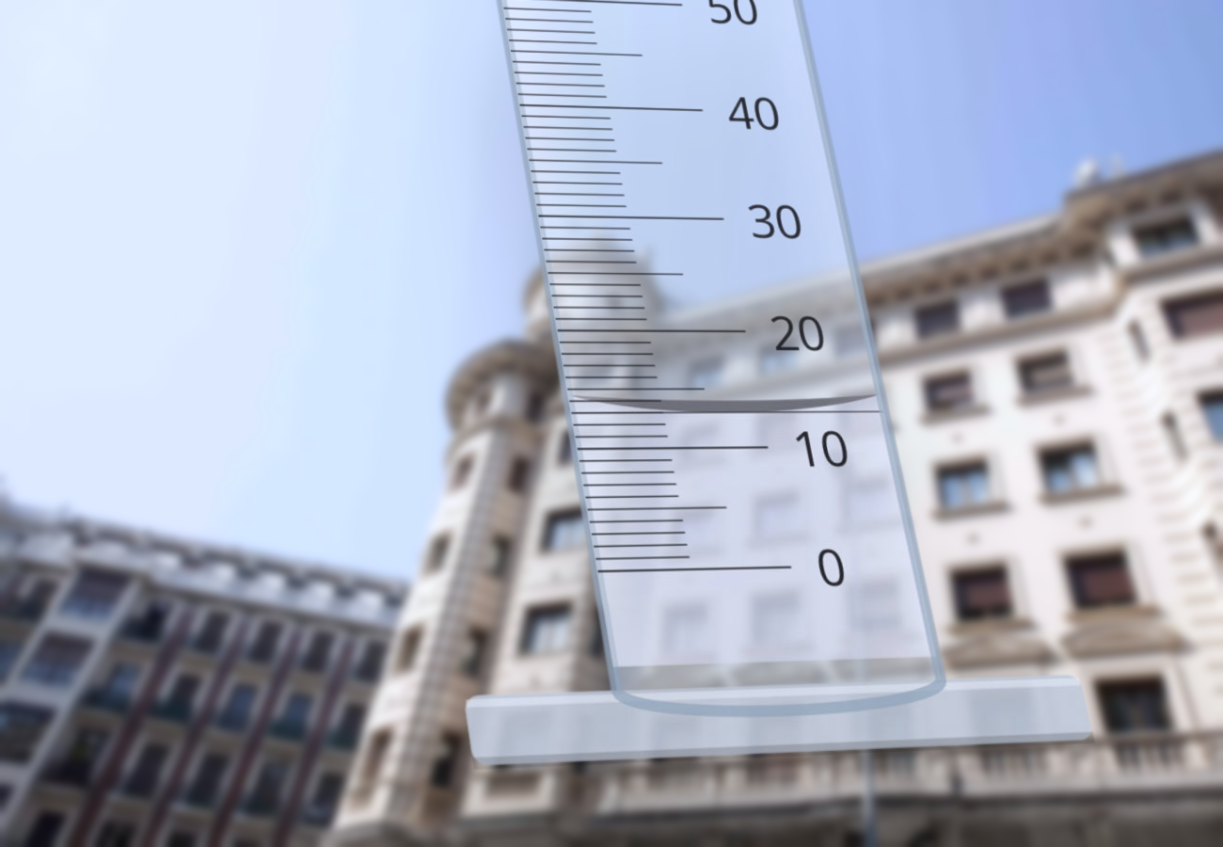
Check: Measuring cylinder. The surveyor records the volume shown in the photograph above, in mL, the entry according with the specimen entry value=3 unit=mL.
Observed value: value=13 unit=mL
